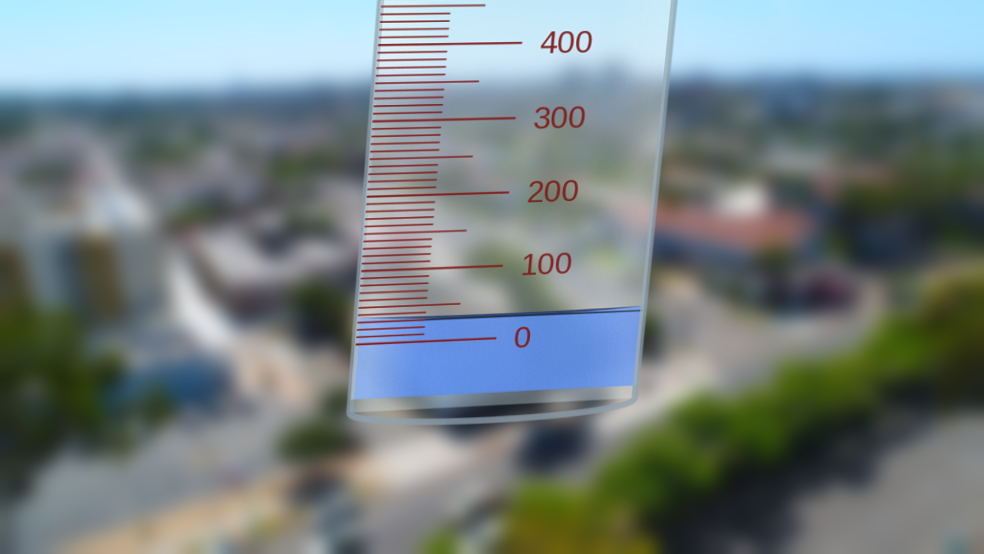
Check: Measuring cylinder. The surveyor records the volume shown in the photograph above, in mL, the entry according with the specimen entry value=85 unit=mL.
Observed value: value=30 unit=mL
